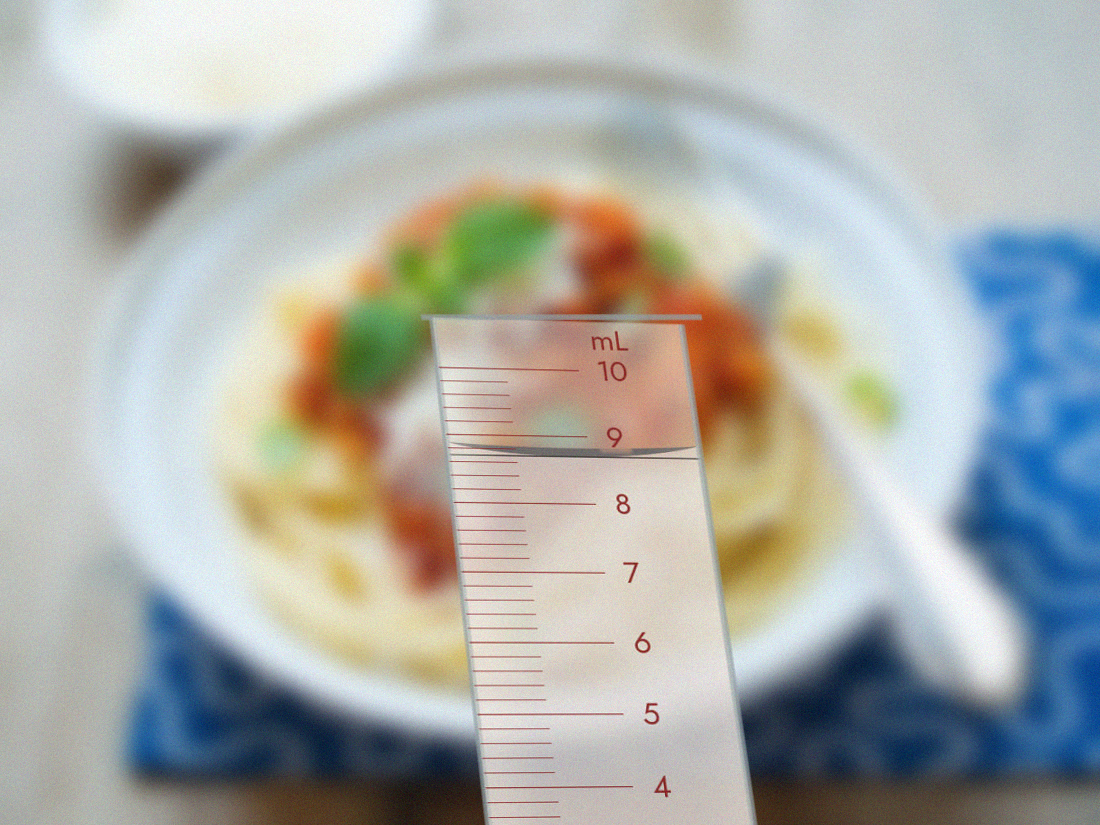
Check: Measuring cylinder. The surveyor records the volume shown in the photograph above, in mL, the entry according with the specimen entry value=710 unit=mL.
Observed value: value=8.7 unit=mL
